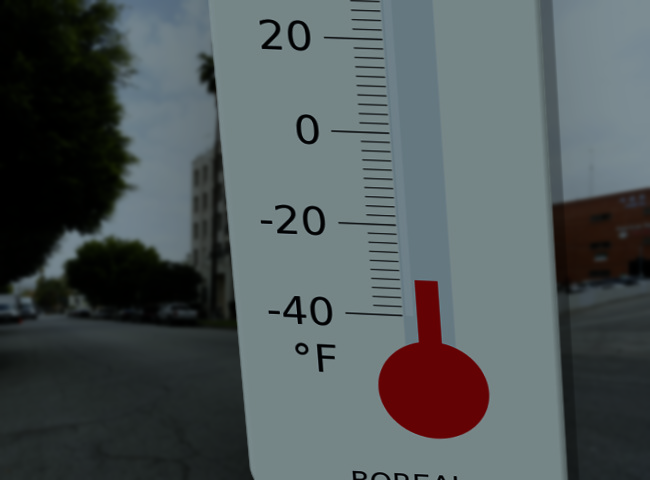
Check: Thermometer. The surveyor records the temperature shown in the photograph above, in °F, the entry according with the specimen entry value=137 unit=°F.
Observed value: value=-32 unit=°F
